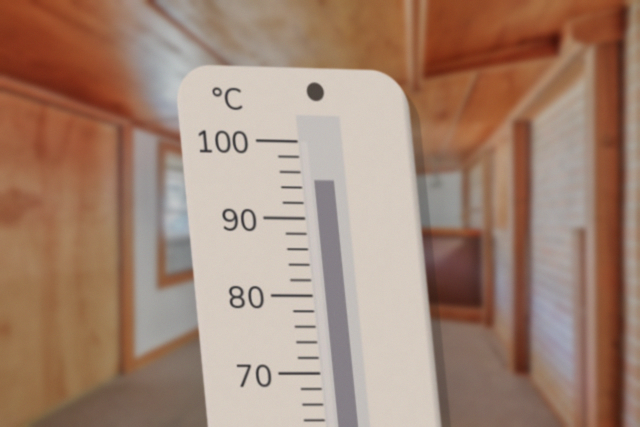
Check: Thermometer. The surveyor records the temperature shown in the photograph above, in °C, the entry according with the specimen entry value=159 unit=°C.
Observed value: value=95 unit=°C
